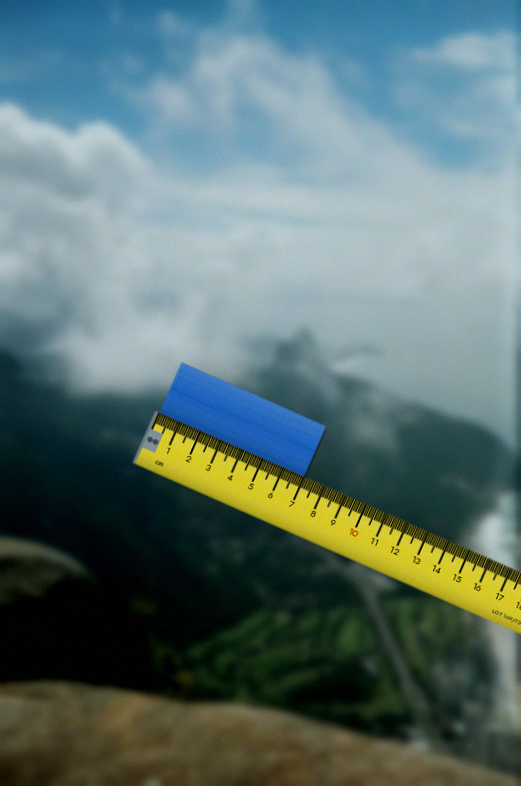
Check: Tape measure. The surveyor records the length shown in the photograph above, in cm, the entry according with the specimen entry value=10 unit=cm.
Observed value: value=7 unit=cm
